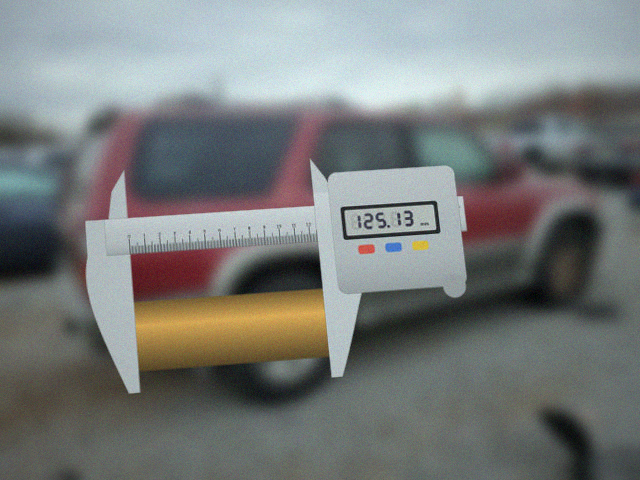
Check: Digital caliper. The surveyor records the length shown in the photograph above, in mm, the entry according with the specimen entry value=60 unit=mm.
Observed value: value=125.13 unit=mm
